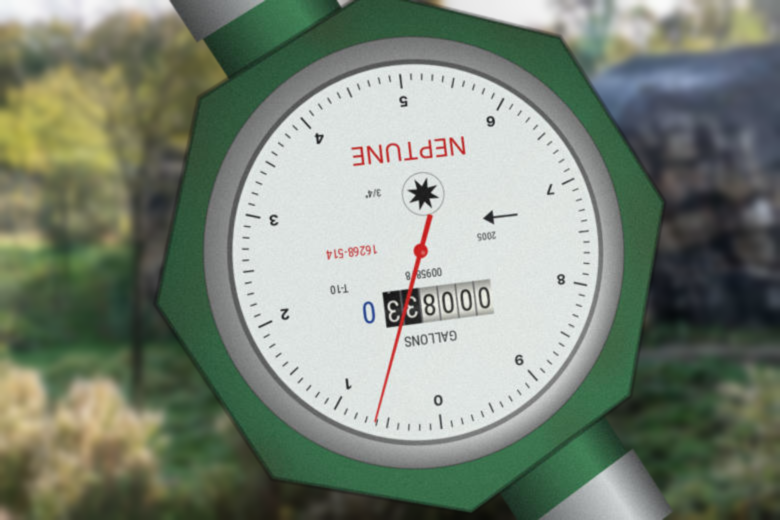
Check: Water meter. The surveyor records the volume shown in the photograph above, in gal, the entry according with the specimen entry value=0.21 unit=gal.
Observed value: value=8330.6 unit=gal
